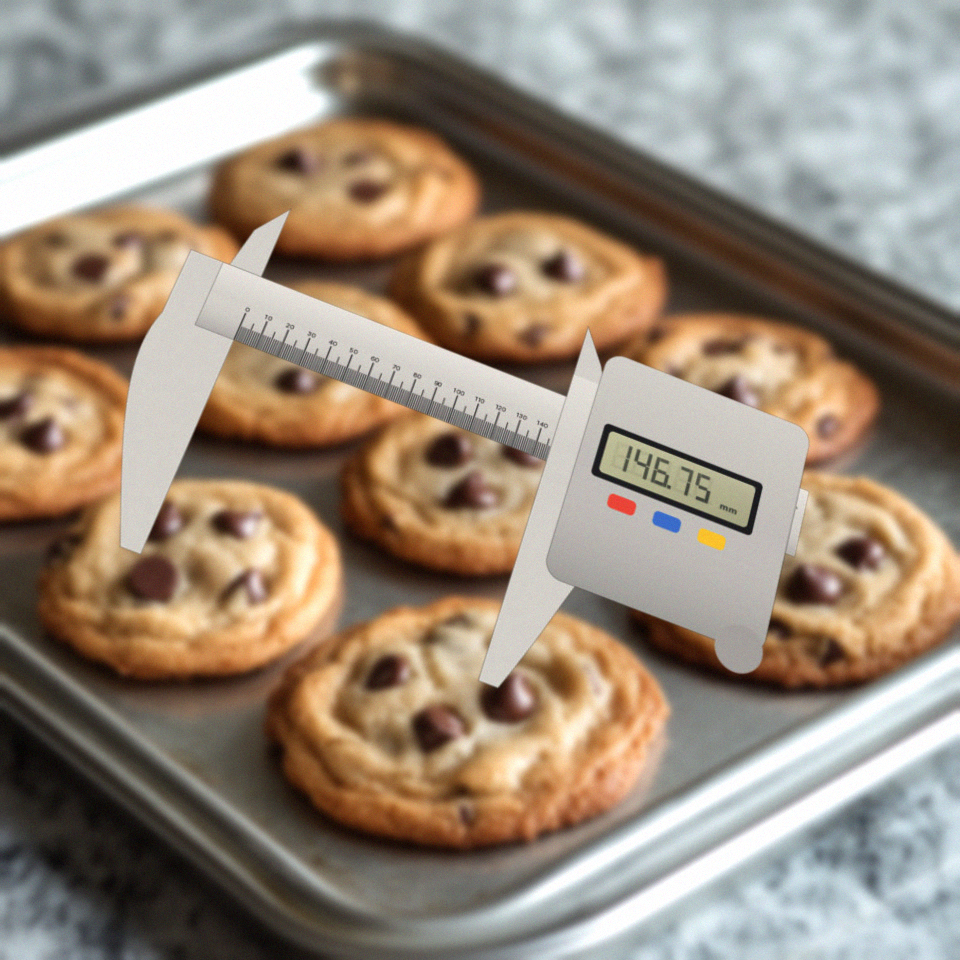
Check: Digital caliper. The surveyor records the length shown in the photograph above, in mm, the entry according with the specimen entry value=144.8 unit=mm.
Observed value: value=146.75 unit=mm
